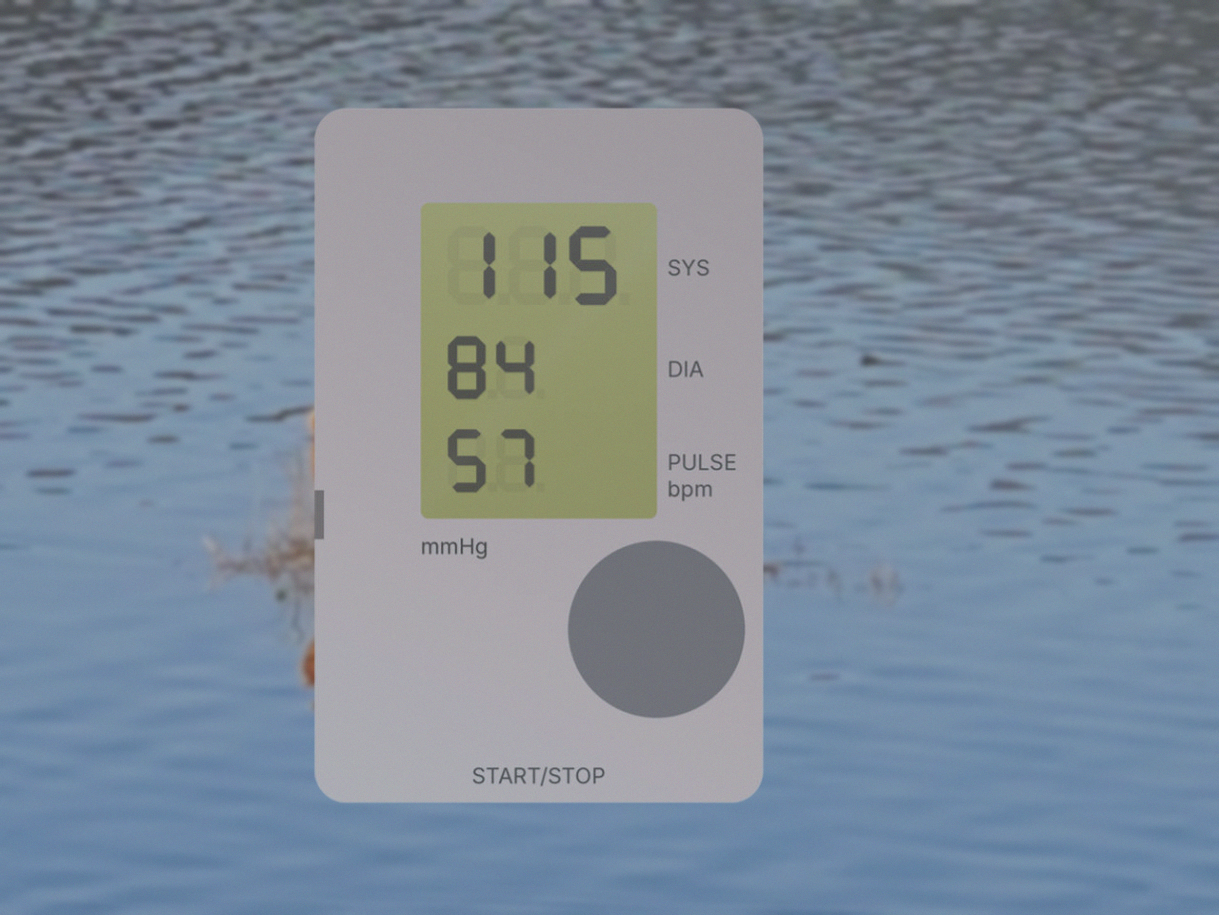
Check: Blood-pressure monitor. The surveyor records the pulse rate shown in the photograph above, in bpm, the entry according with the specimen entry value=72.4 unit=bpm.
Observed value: value=57 unit=bpm
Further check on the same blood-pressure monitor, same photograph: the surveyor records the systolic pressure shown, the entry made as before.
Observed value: value=115 unit=mmHg
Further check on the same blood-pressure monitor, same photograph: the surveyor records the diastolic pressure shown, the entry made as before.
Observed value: value=84 unit=mmHg
